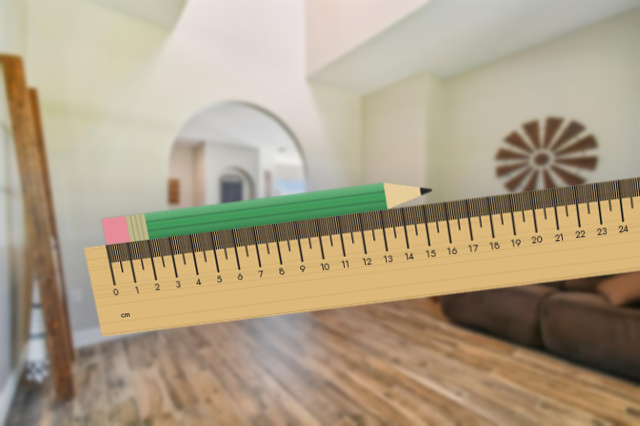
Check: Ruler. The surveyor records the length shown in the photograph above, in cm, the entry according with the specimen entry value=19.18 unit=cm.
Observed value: value=15.5 unit=cm
